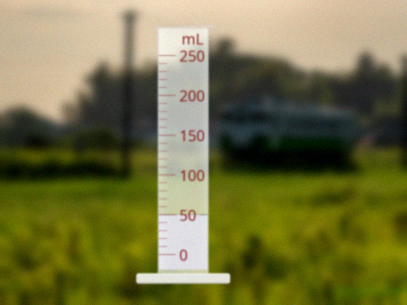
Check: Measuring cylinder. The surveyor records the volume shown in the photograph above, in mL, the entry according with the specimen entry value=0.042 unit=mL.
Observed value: value=50 unit=mL
